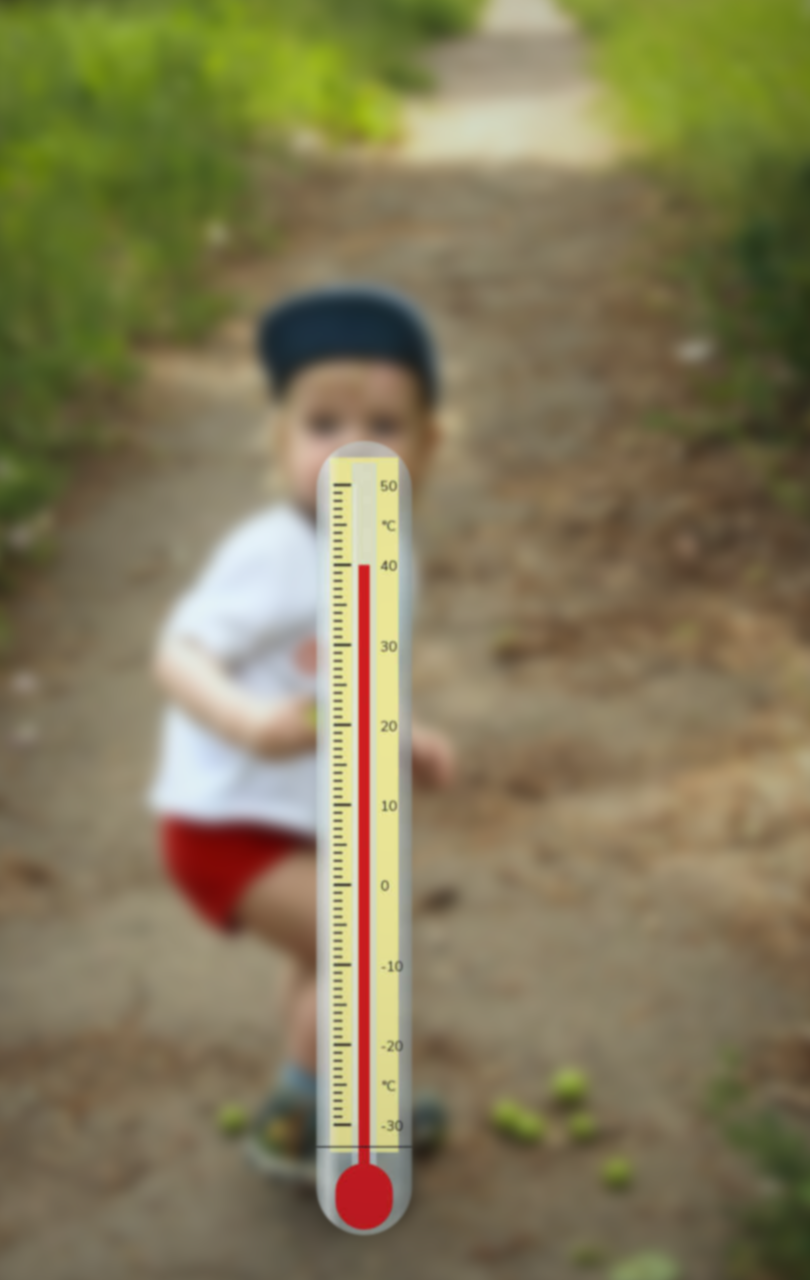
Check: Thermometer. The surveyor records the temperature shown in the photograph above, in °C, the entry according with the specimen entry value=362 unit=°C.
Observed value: value=40 unit=°C
